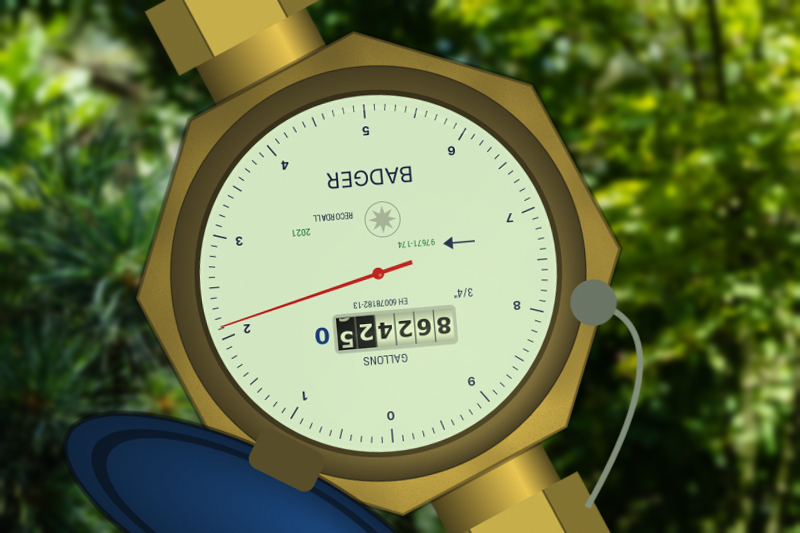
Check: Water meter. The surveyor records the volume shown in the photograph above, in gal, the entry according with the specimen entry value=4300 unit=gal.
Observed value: value=8624252.1 unit=gal
